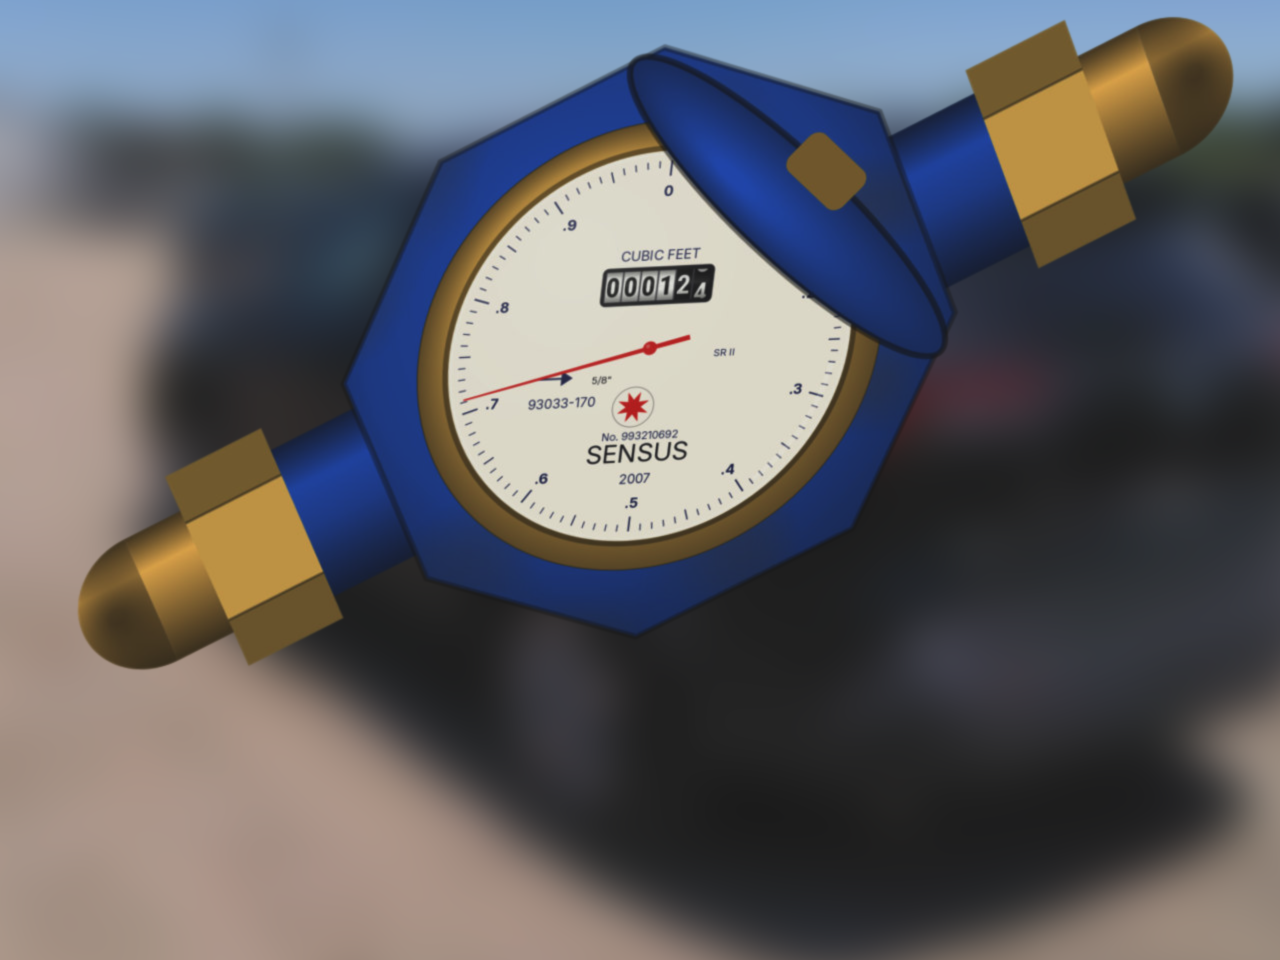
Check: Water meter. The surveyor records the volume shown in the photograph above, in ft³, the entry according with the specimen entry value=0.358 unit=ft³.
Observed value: value=123.71 unit=ft³
